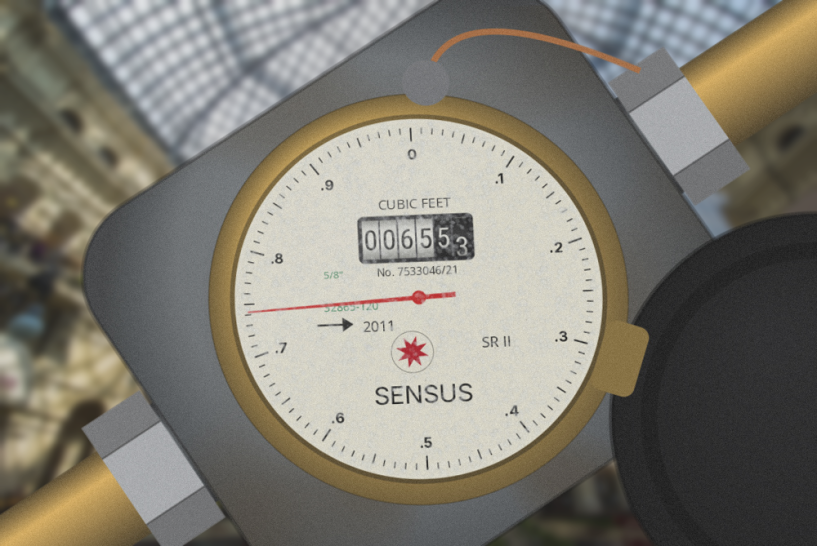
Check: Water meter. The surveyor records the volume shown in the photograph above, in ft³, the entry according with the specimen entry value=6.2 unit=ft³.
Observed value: value=6552.74 unit=ft³
